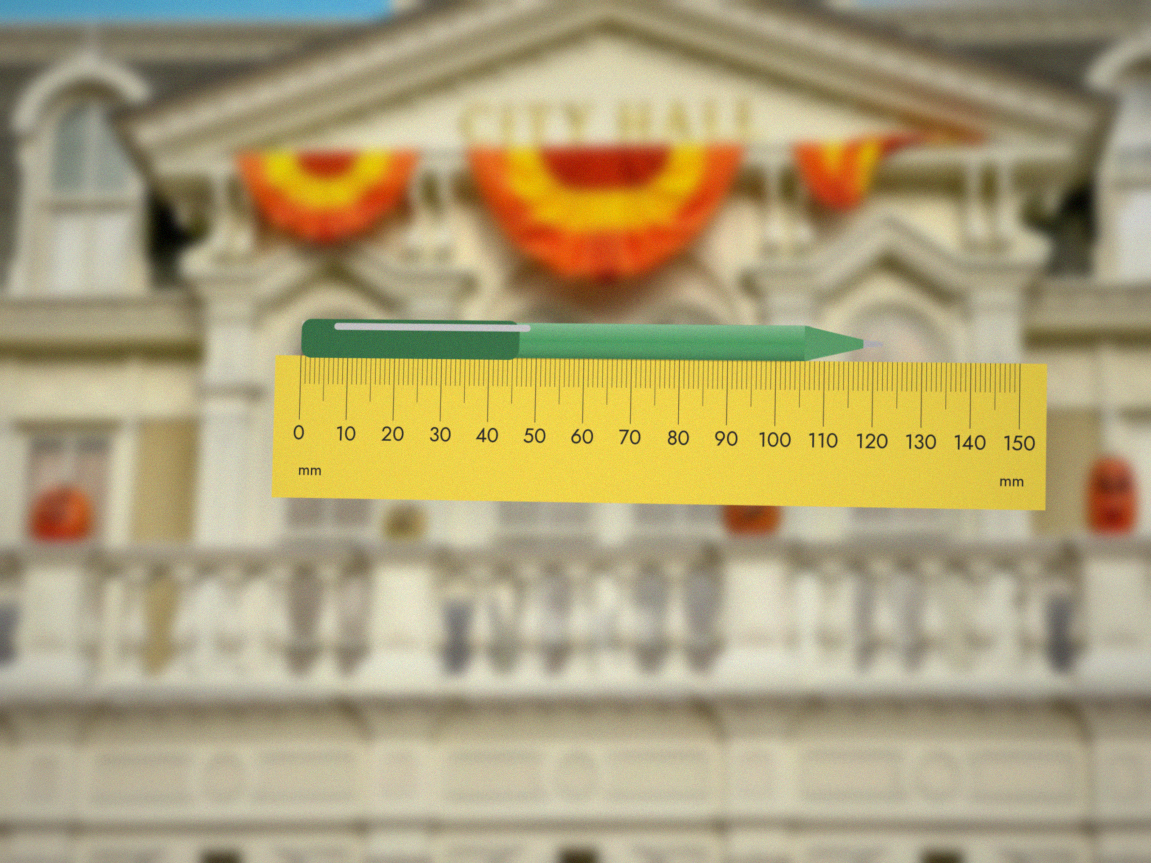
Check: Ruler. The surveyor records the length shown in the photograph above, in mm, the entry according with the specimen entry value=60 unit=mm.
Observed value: value=122 unit=mm
